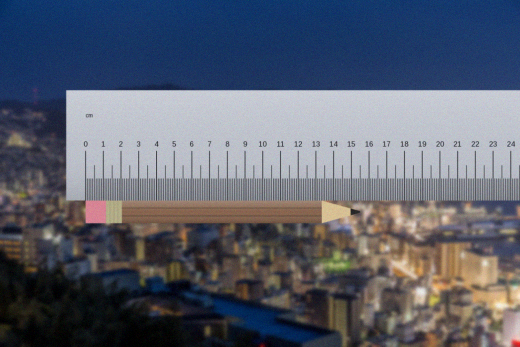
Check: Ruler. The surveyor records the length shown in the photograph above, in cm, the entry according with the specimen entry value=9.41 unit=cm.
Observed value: value=15.5 unit=cm
